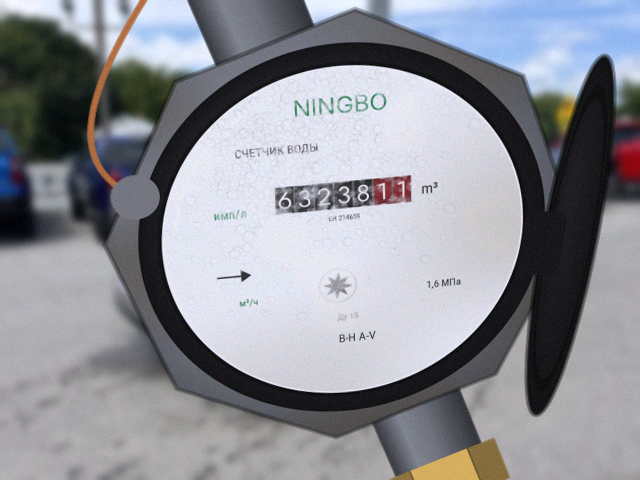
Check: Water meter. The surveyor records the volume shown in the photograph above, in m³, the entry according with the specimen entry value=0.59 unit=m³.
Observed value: value=63238.11 unit=m³
